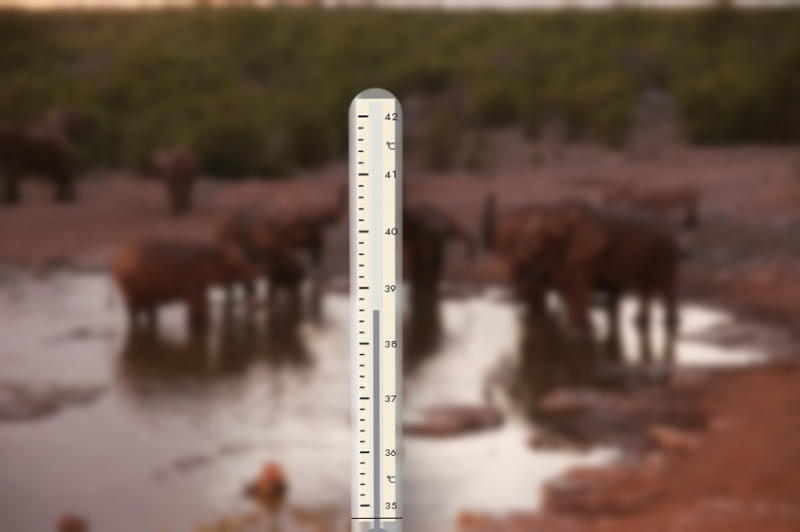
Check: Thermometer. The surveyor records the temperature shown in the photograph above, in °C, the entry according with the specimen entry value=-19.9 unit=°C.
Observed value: value=38.6 unit=°C
